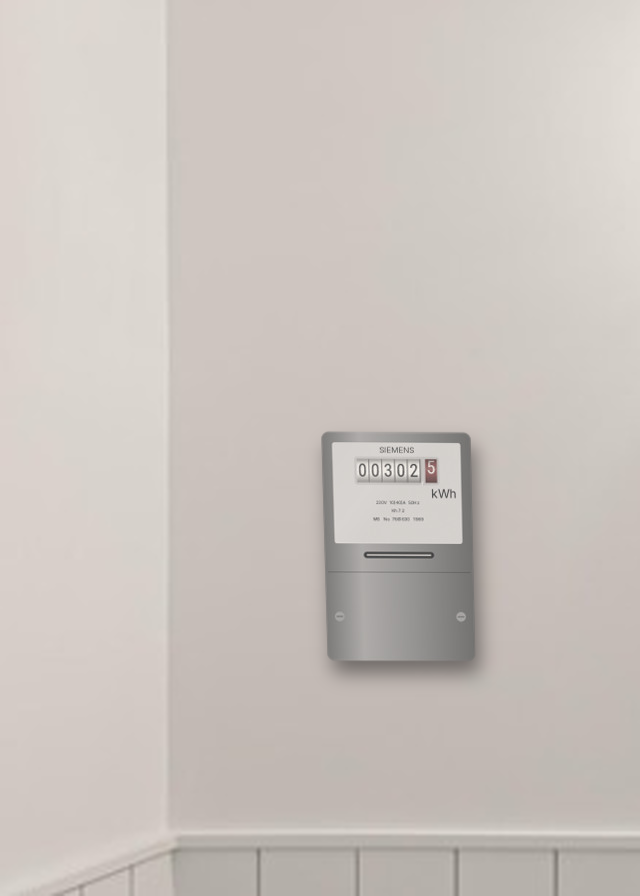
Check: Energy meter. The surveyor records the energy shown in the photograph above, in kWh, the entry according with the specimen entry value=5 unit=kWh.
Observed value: value=302.5 unit=kWh
